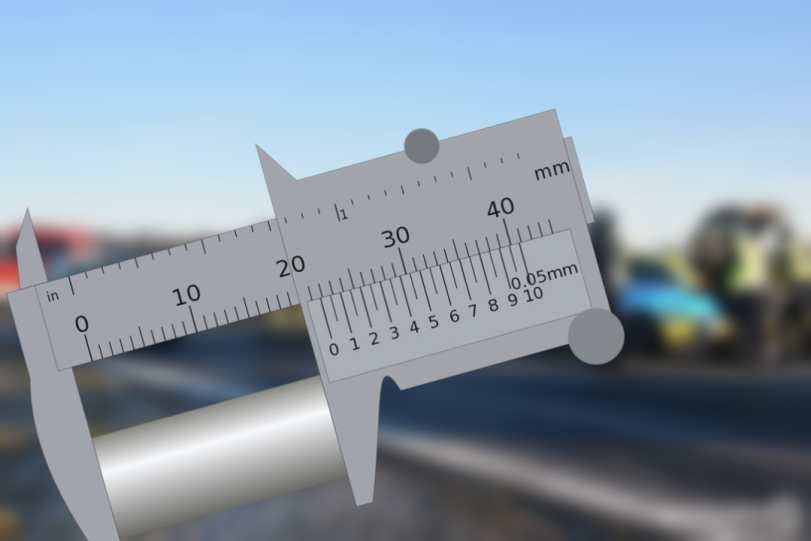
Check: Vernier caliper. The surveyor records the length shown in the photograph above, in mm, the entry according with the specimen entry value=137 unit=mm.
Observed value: value=21.8 unit=mm
